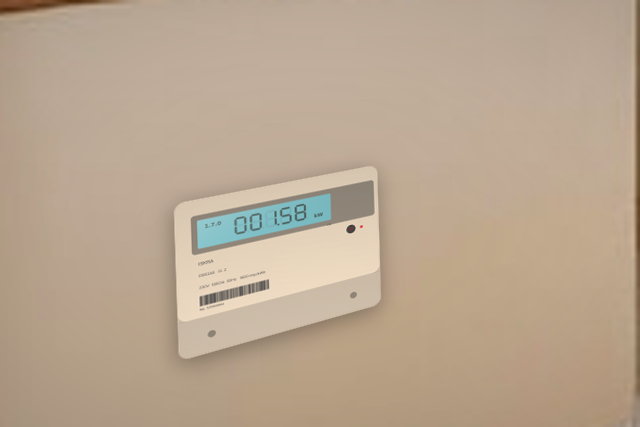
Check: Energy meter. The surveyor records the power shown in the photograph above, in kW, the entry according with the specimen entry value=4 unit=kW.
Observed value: value=1.58 unit=kW
